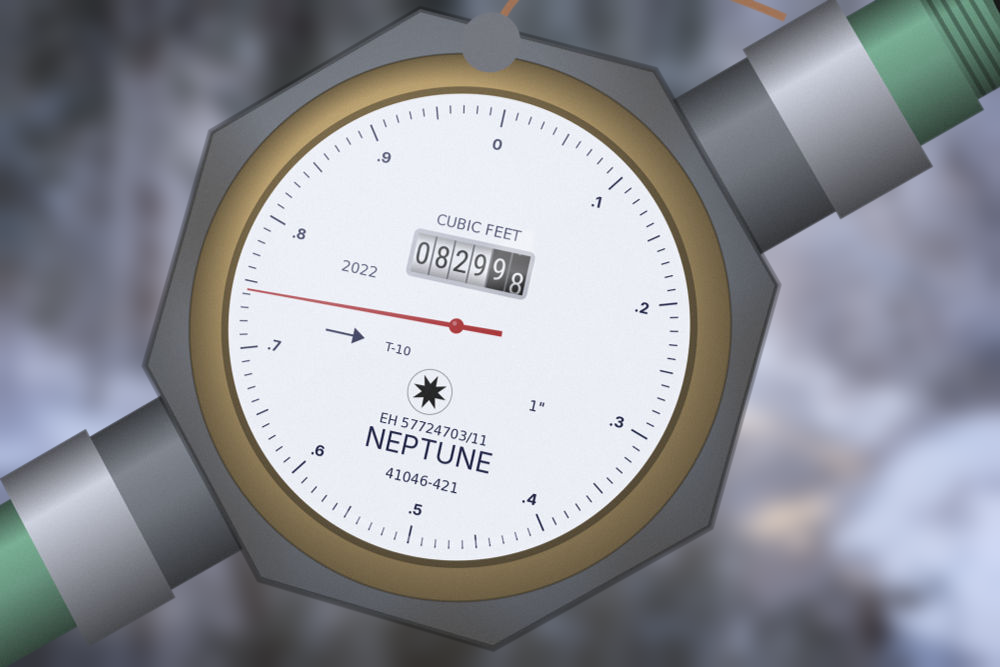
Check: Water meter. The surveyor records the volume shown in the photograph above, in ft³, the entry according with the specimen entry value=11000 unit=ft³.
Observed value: value=82997.74 unit=ft³
